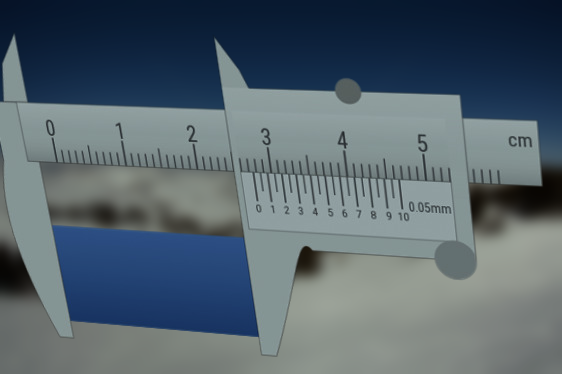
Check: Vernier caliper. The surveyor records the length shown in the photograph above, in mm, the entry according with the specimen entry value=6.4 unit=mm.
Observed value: value=27.6 unit=mm
